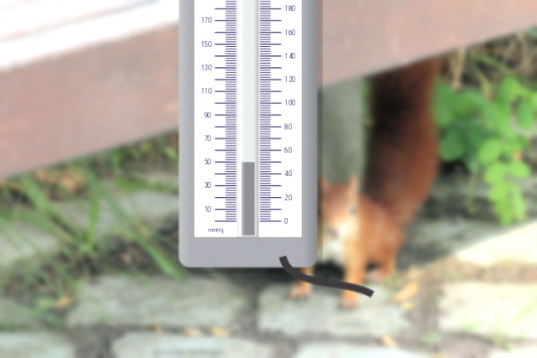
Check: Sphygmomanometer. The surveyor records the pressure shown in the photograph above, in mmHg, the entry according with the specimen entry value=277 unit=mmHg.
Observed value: value=50 unit=mmHg
